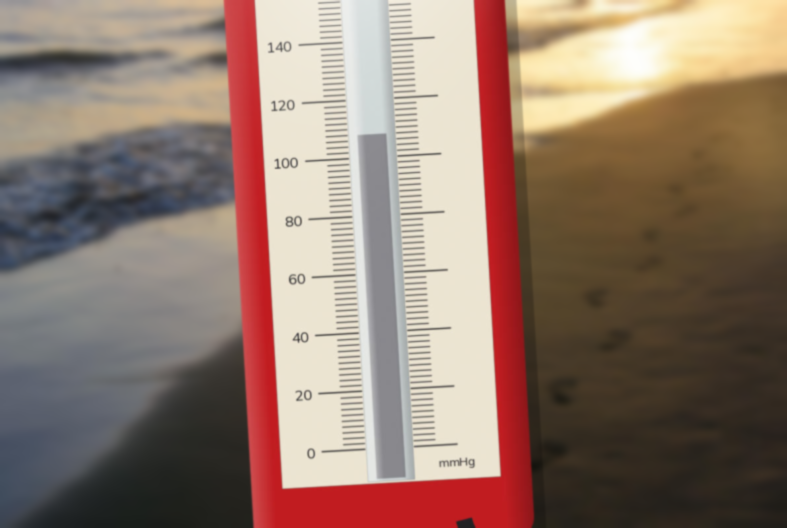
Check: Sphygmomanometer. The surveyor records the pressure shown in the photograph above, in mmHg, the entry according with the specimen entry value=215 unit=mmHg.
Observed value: value=108 unit=mmHg
